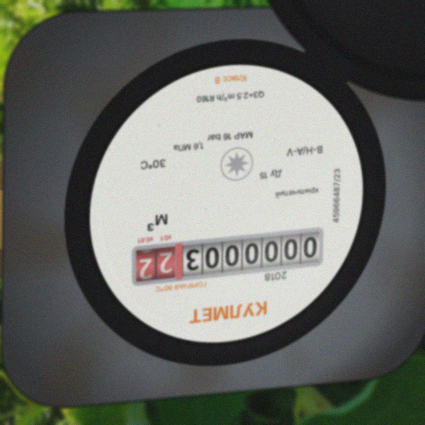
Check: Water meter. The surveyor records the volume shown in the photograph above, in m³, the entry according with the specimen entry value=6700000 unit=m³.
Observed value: value=3.22 unit=m³
